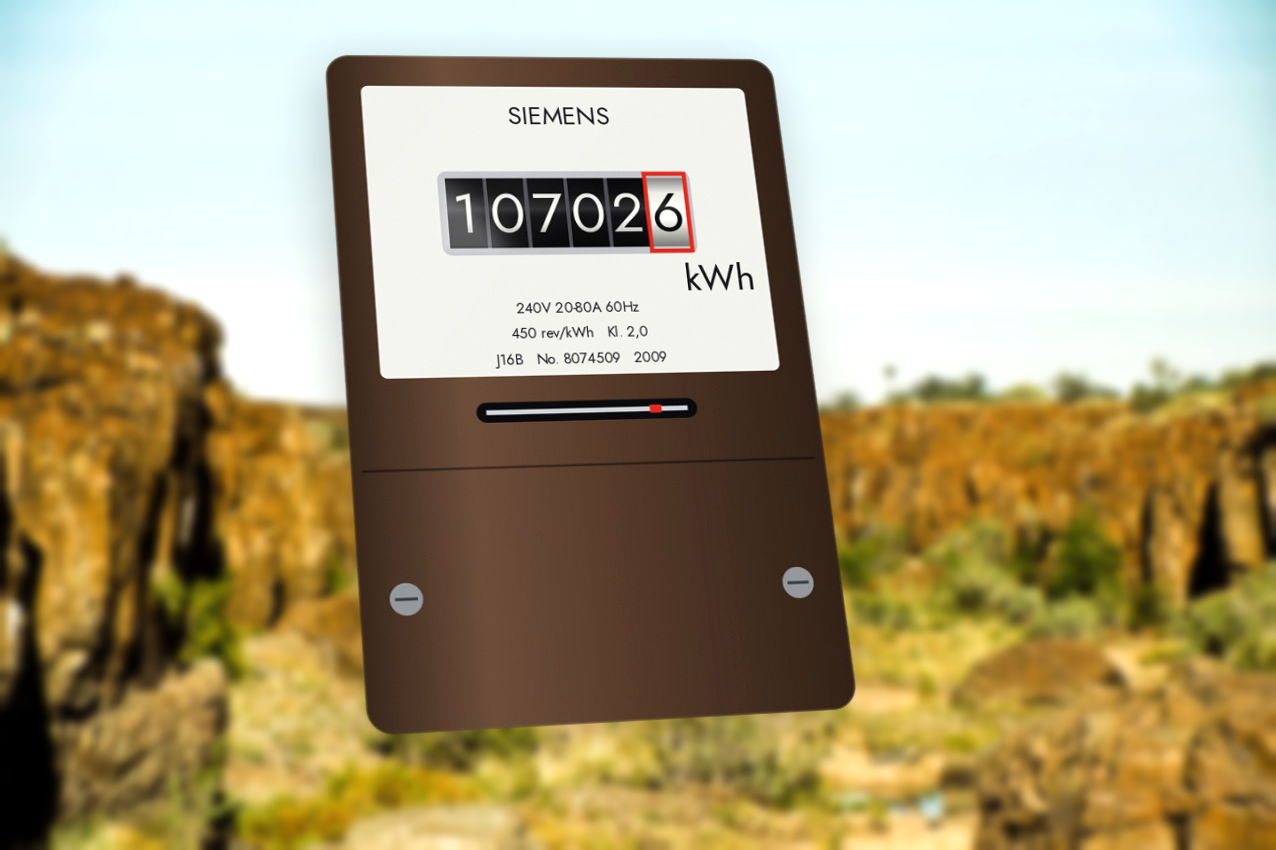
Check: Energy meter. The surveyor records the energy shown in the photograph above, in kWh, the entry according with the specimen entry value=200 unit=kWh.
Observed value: value=10702.6 unit=kWh
